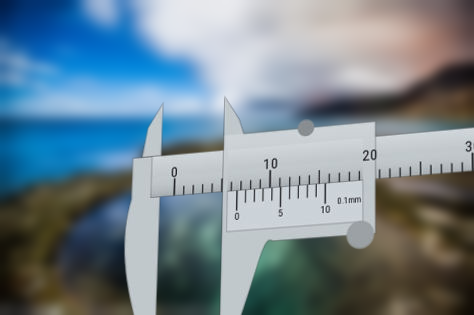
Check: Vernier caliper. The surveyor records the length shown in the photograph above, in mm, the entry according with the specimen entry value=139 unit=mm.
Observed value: value=6.6 unit=mm
